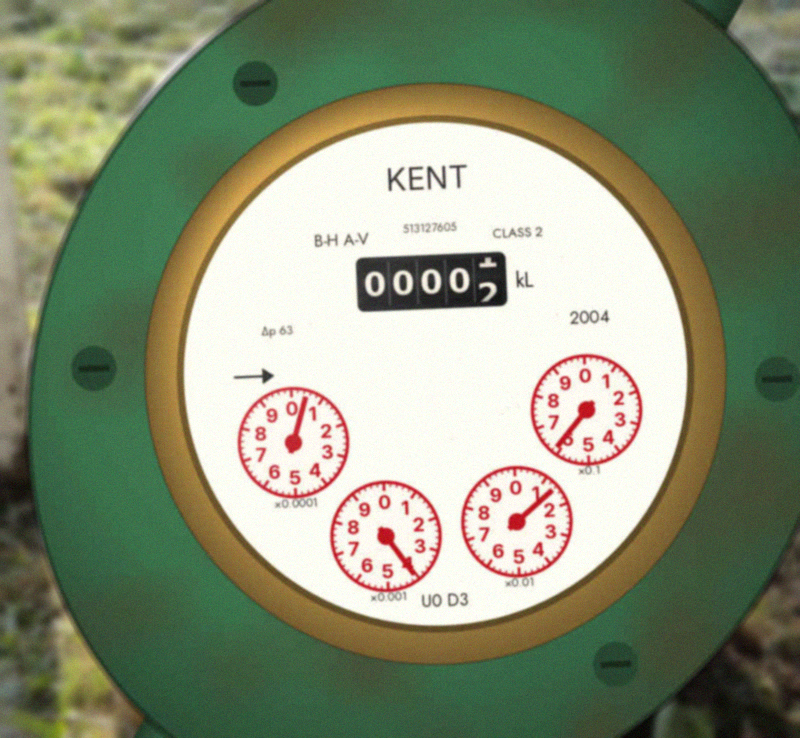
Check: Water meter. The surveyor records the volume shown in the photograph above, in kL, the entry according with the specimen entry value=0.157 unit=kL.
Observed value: value=1.6140 unit=kL
